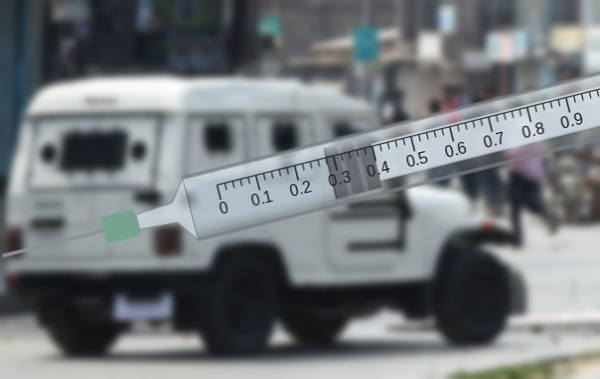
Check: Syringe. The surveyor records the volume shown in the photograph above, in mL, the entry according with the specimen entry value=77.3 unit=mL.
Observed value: value=0.28 unit=mL
